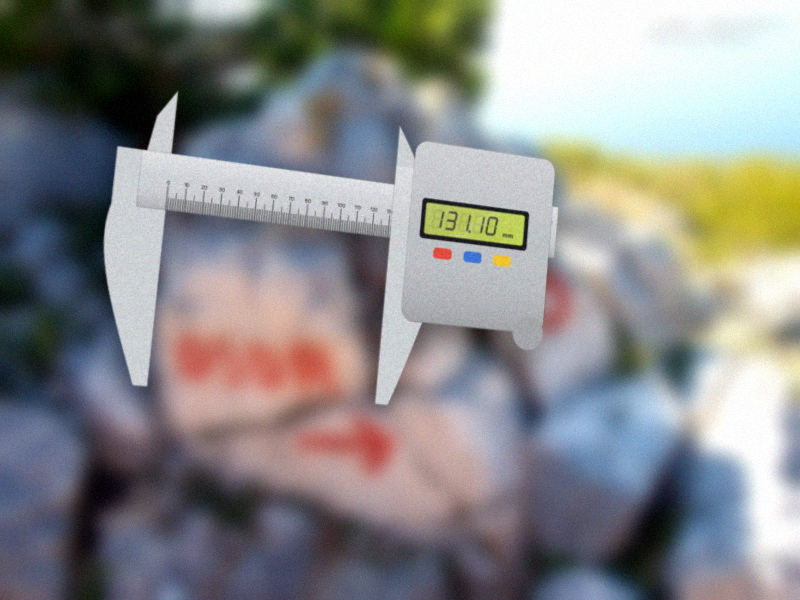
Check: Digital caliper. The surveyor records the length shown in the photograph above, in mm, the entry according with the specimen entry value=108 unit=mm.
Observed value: value=131.10 unit=mm
